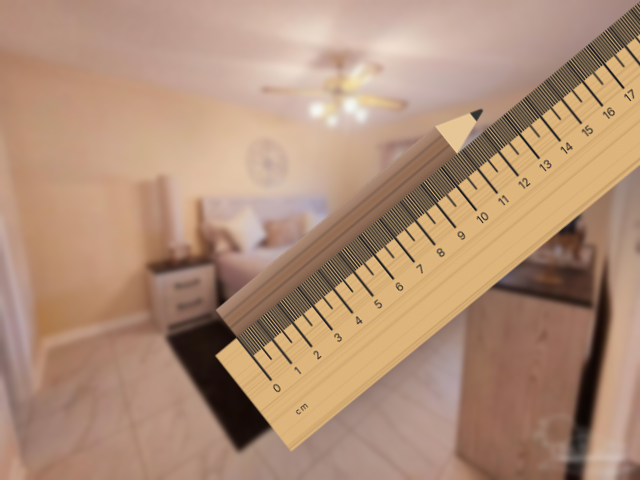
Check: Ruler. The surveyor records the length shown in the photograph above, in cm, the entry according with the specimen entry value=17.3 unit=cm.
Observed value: value=12.5 unit=cm
